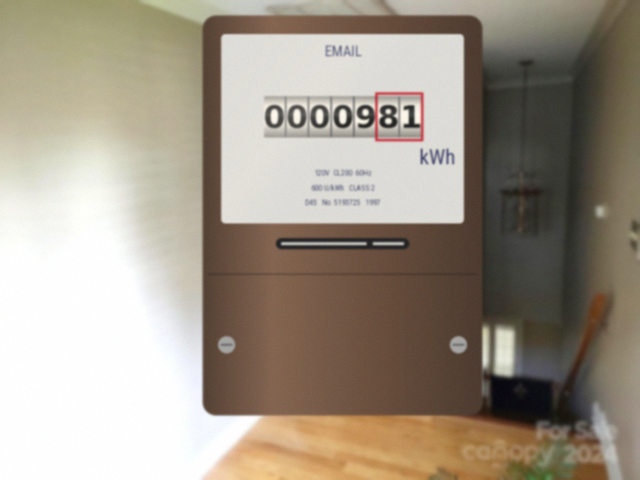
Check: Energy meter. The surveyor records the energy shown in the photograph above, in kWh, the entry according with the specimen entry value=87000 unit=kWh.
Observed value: value=9.81 unit=kWh
